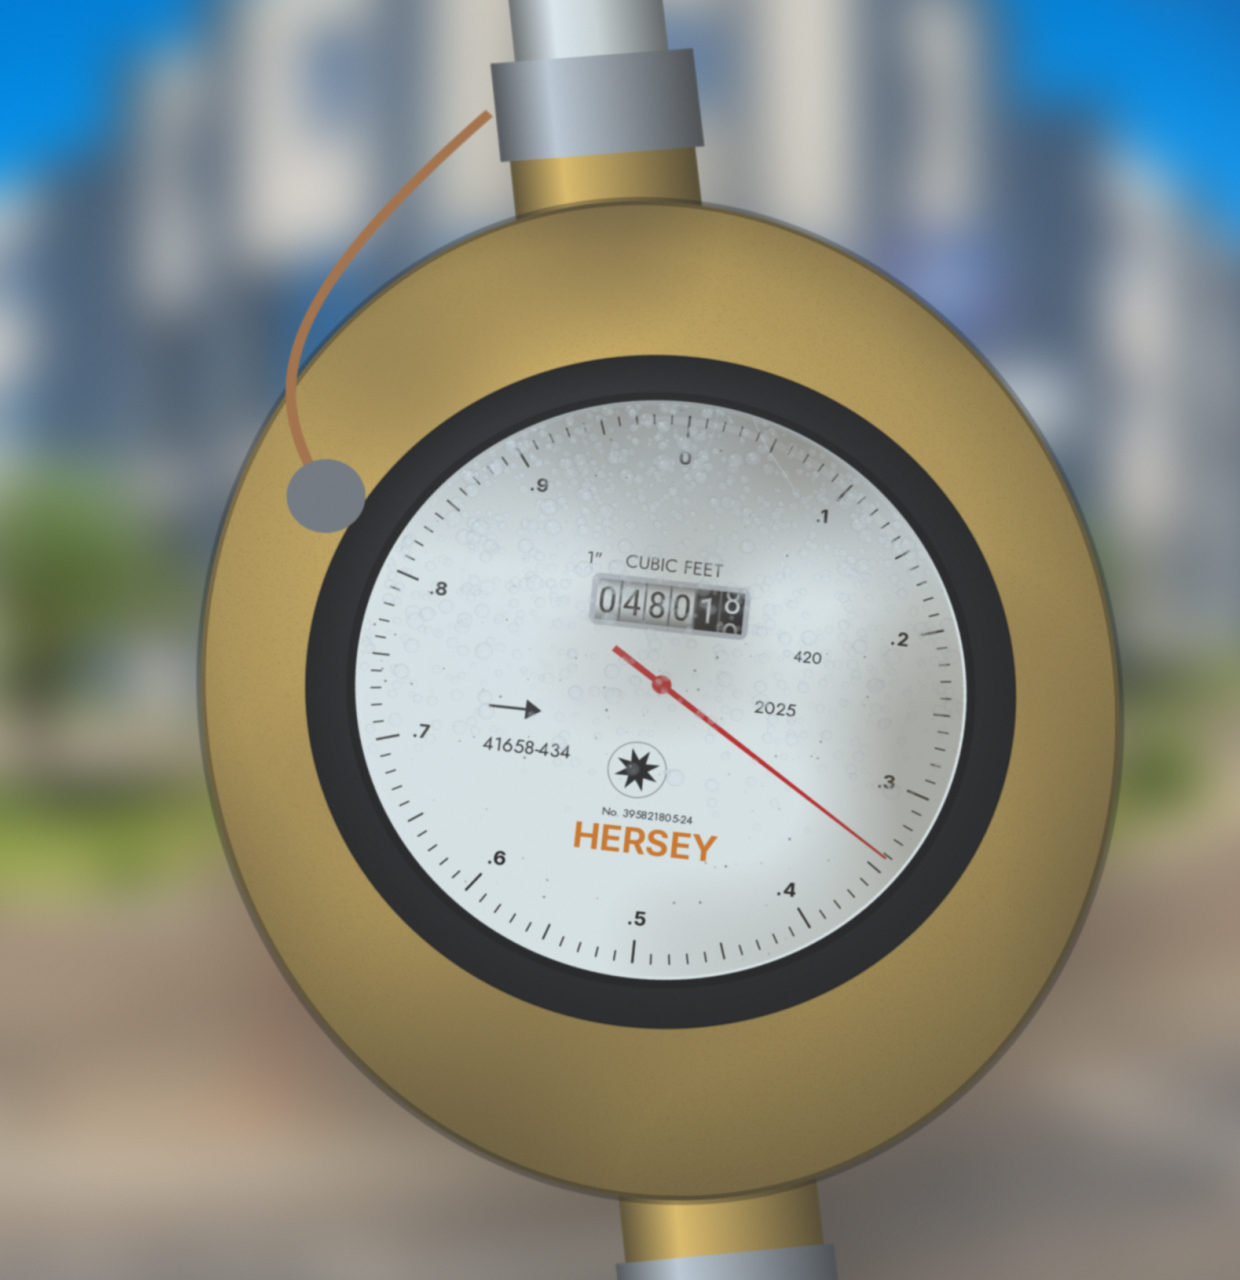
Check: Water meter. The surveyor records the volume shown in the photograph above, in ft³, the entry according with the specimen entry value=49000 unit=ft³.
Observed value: value=48018.34 unit=ft³
